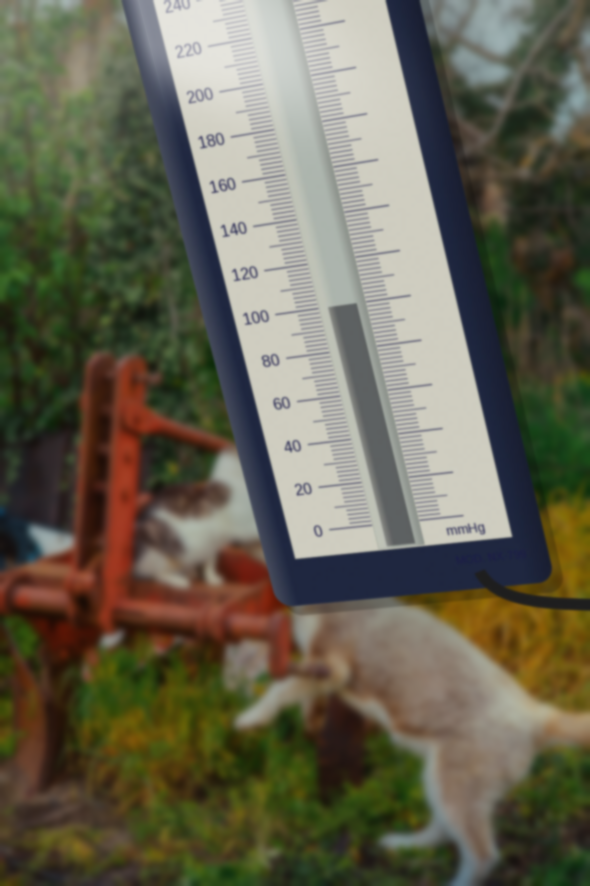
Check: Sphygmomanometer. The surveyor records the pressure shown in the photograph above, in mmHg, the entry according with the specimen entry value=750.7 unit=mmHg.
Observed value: value=100 unit=mmHg
